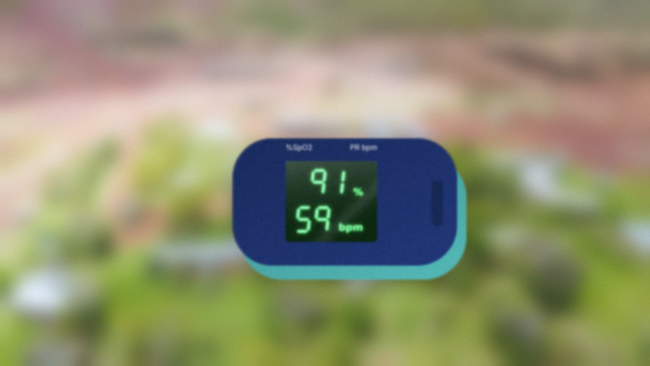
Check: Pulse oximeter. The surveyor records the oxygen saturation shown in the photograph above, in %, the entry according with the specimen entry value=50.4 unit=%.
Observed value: value=91 unit=%
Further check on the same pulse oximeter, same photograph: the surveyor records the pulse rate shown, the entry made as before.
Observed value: value=59 unit=bpm
